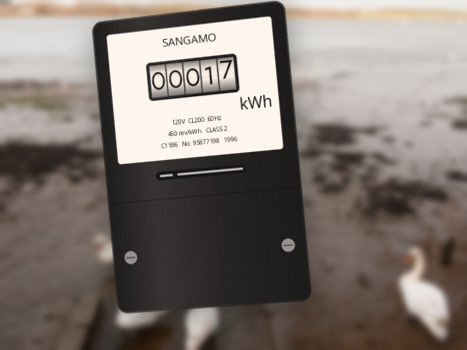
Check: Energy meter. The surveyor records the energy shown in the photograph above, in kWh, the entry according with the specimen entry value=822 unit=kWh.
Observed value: value=17 unit=kWh
